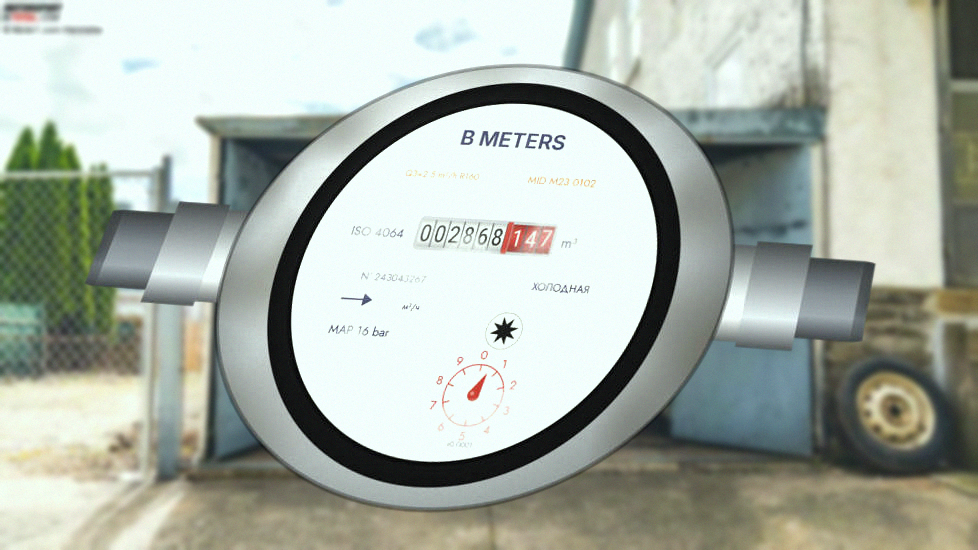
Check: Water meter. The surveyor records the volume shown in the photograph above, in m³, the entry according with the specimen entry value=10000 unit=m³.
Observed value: value=2868.1470 unit=m³
